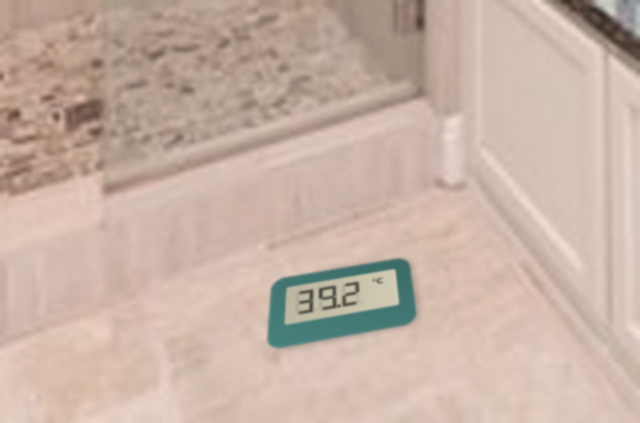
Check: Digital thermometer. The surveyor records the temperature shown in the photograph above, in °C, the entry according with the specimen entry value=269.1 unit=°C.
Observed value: value=39.2 unit=°C
